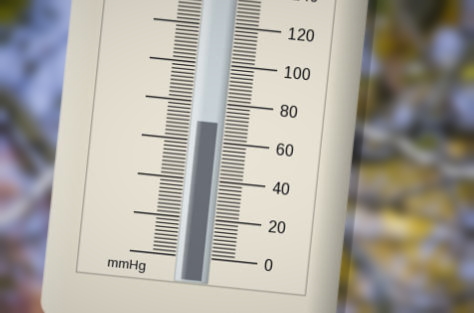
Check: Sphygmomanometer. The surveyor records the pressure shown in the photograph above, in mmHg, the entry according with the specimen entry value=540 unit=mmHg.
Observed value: value=70 unit=mmHg
